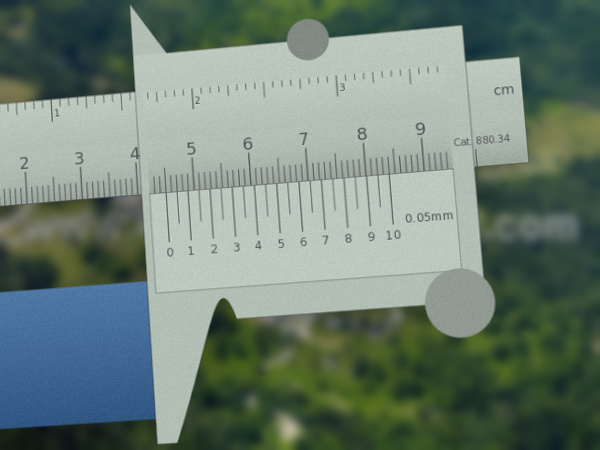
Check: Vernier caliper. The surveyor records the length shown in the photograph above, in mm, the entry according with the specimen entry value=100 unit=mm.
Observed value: value=45.0 unit=mm
